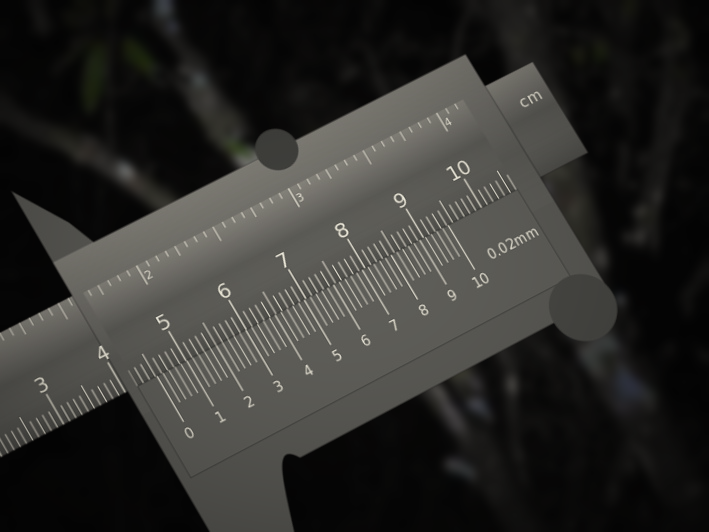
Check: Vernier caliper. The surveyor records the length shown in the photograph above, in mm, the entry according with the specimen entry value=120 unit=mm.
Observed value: value=45.2 unit=mm
